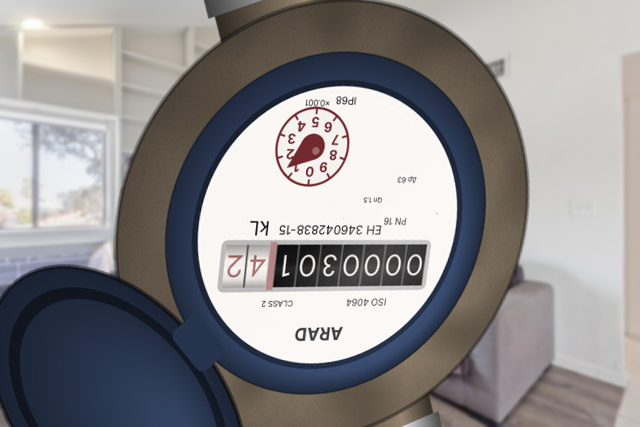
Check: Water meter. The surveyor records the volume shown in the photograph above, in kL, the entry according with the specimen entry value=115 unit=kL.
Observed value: value=301.421 unit=kL
